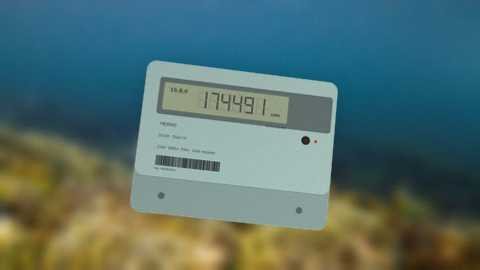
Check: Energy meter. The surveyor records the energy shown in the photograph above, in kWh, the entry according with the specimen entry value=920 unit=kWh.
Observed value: value=174491 unit=kWh
